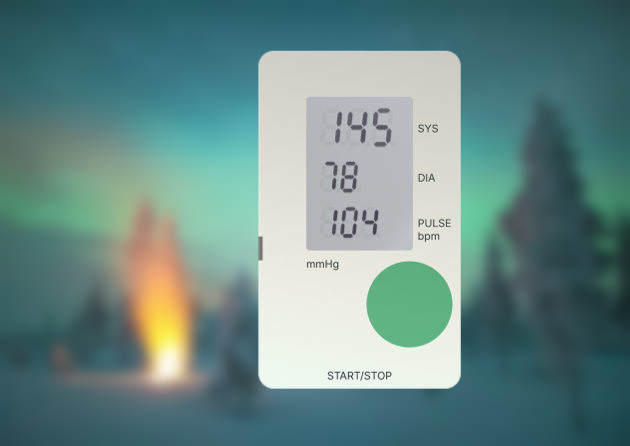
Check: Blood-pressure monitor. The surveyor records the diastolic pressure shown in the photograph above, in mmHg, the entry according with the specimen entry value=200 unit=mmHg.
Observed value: value=78 unit=mmHg
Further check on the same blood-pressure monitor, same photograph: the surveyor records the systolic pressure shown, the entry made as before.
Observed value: value=145 unit=mmHg
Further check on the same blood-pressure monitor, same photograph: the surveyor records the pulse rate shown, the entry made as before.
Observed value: value=104 unit=bpm
